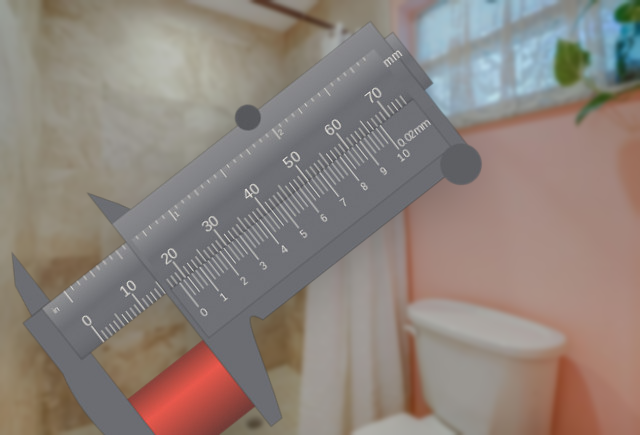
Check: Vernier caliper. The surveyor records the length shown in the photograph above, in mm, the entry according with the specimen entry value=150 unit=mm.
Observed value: value=18.5 unit=mm
